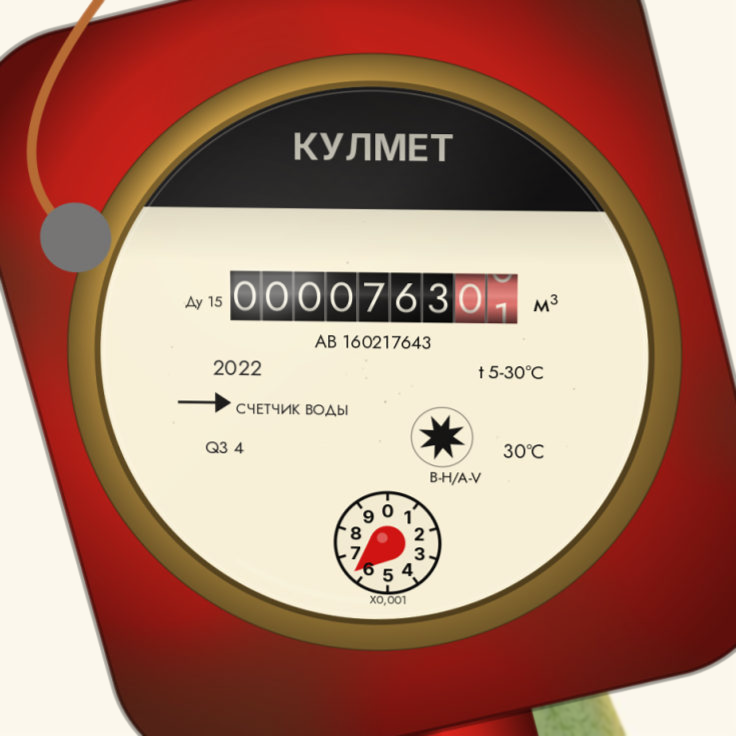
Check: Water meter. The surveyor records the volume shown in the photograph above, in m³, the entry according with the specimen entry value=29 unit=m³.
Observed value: value=763.006 unit=m³
